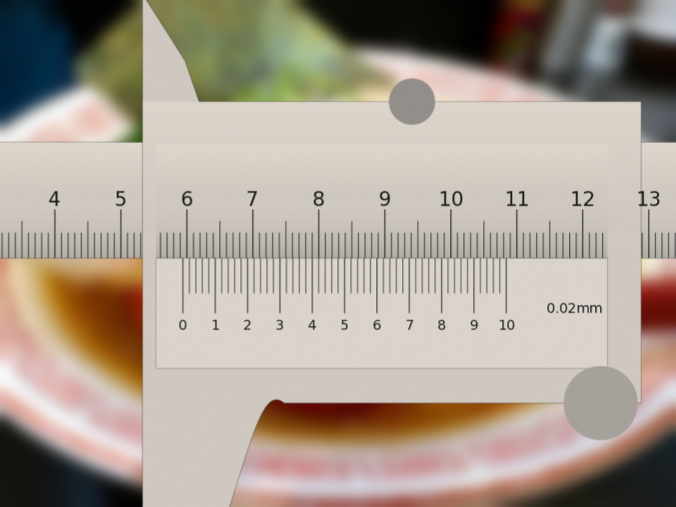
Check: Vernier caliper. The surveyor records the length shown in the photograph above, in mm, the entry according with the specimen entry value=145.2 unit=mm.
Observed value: value=59.4 unit=mm
